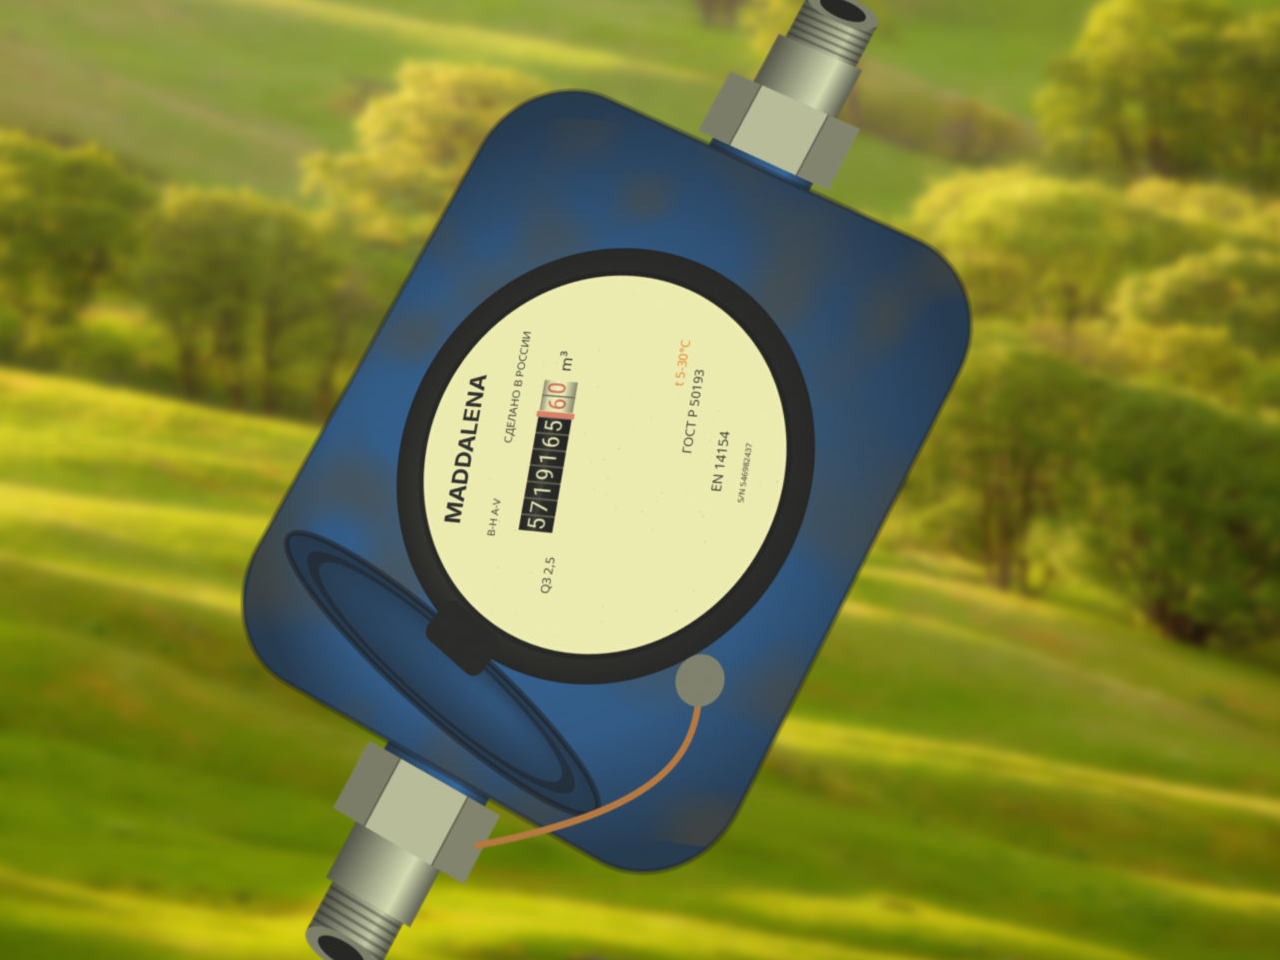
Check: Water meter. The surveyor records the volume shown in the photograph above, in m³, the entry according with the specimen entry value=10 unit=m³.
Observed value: value=5719165.60 unit=m³
